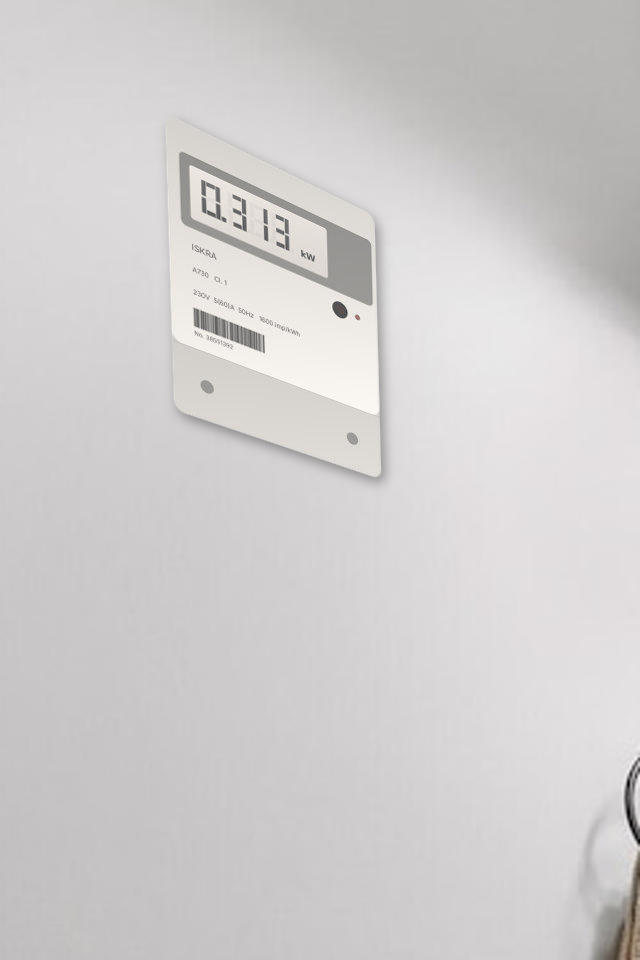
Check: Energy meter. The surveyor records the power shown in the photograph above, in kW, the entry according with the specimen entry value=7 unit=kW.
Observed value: value=0.313 unit=kW
